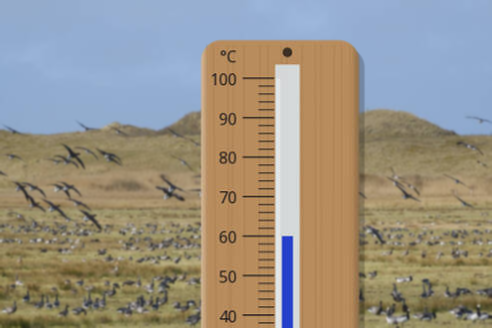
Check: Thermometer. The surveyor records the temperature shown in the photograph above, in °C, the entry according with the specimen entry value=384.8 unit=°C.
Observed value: value=60 unit=°C
